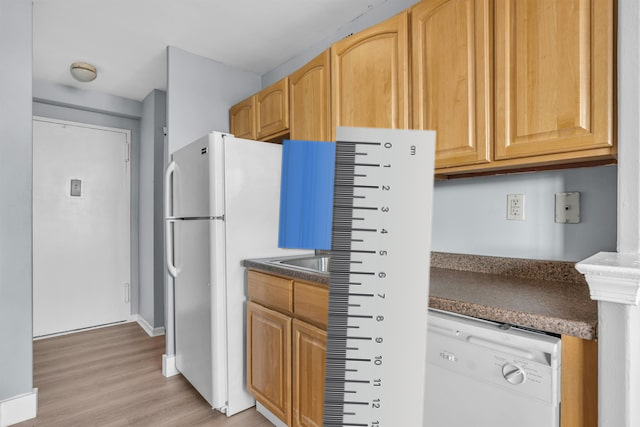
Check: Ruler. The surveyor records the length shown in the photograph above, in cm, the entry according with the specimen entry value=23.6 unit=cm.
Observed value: value=5 unit=cm
